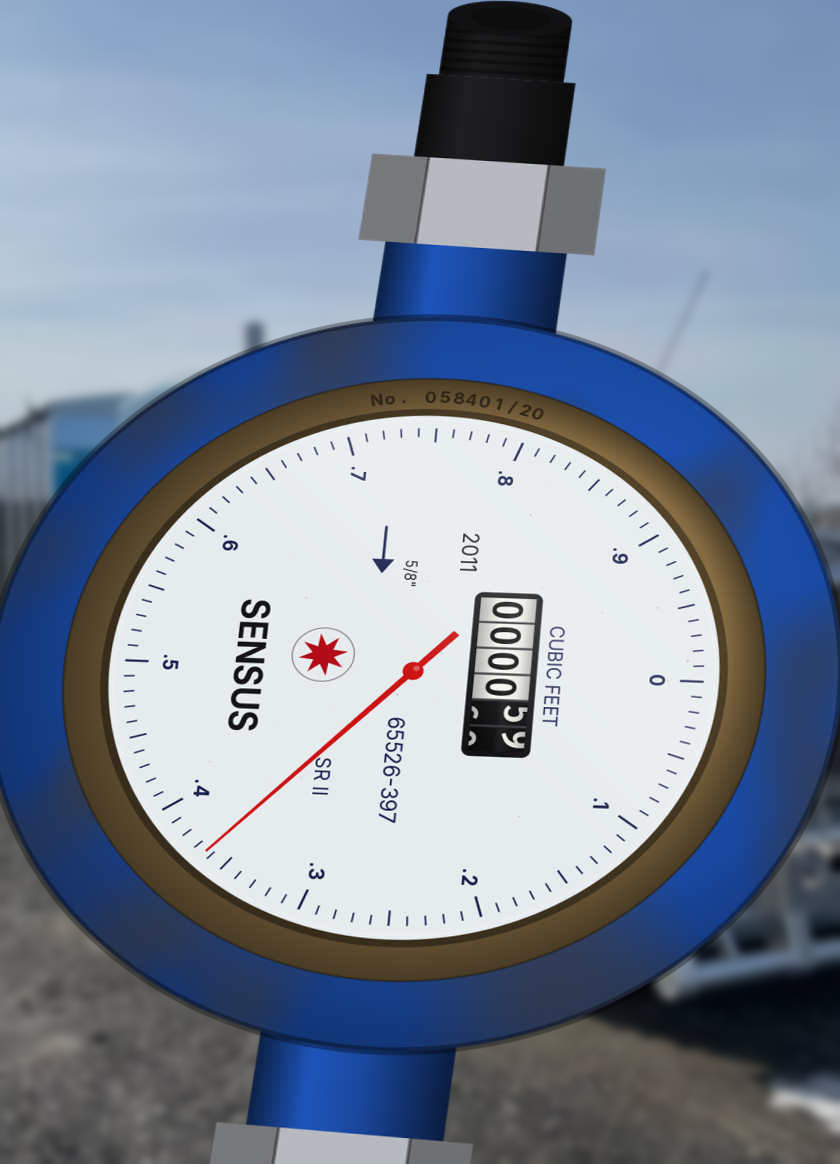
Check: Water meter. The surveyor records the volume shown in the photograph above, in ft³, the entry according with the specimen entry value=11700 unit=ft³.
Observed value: value=59.36 unit=ft³
